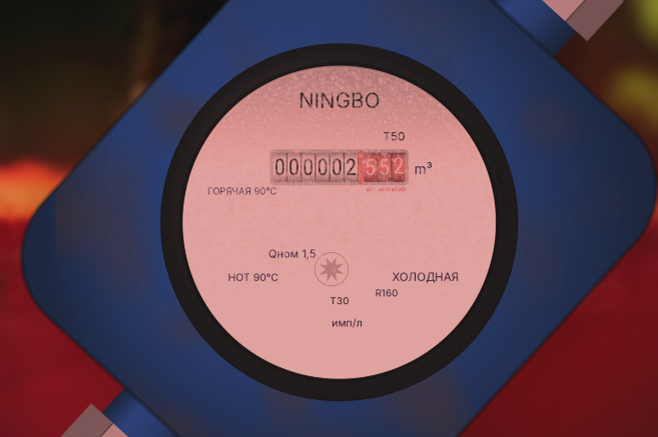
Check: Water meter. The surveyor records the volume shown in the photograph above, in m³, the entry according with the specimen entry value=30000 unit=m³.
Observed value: value=2.552 unit=m³
